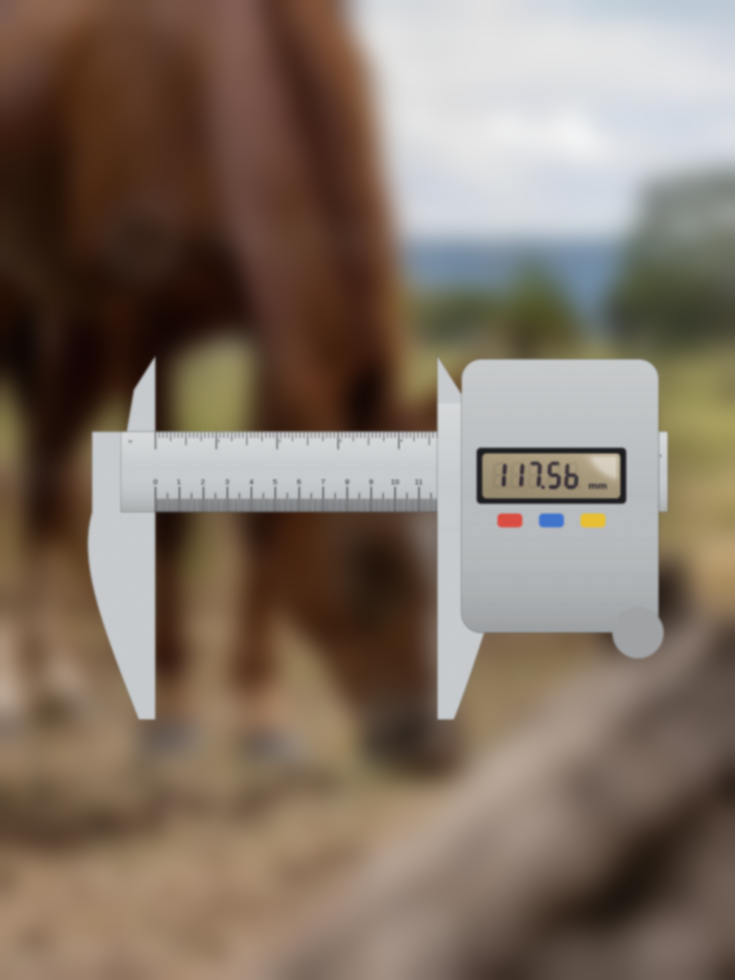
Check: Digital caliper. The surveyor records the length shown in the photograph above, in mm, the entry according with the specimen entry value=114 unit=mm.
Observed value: value=117.56 unit=mm
